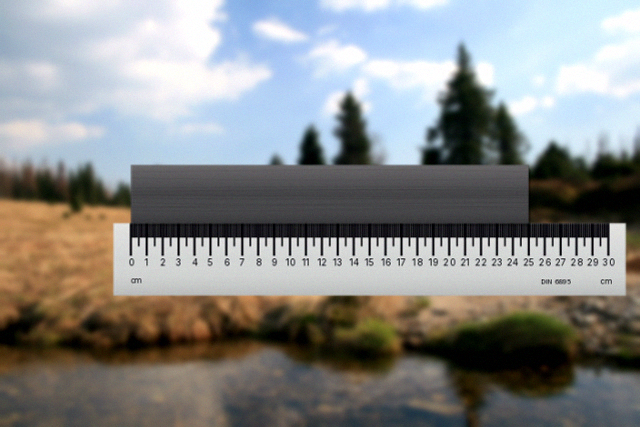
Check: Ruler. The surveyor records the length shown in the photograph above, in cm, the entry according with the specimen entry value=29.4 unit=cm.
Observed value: value=25 unit=cm
